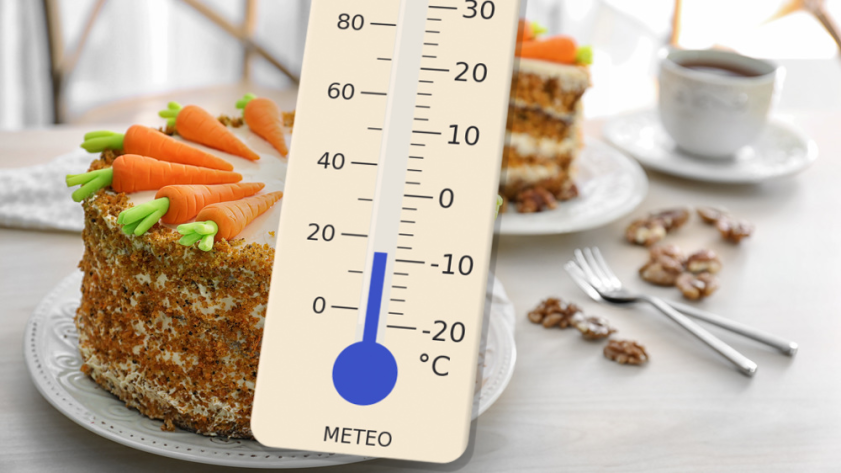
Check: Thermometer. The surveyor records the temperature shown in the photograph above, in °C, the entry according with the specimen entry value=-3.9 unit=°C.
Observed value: value=-9 unit=°C
